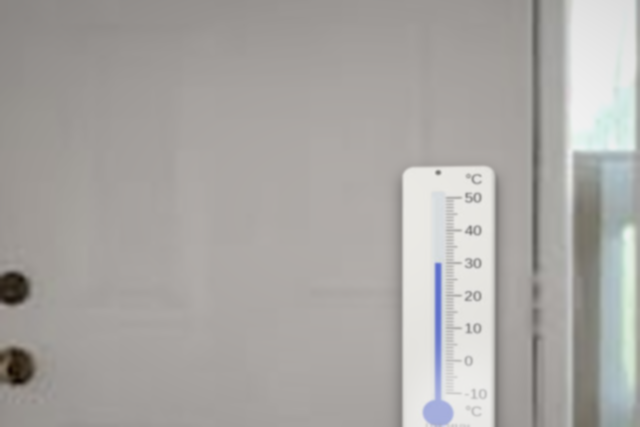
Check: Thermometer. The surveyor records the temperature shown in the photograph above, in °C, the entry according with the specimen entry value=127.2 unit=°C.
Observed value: value=30 unit=°C
